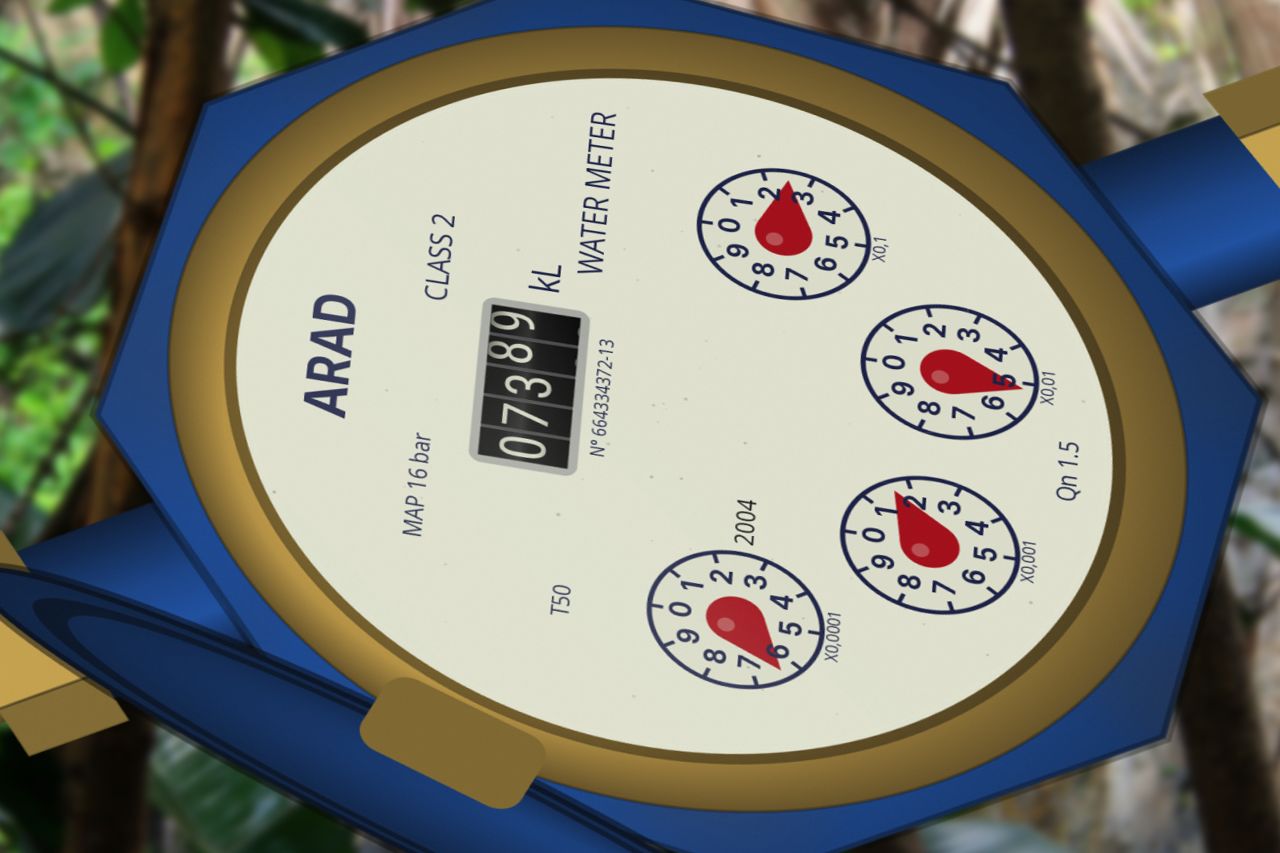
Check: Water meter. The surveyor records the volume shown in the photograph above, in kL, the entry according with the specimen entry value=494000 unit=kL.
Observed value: value=7389.2516 unit=kL
